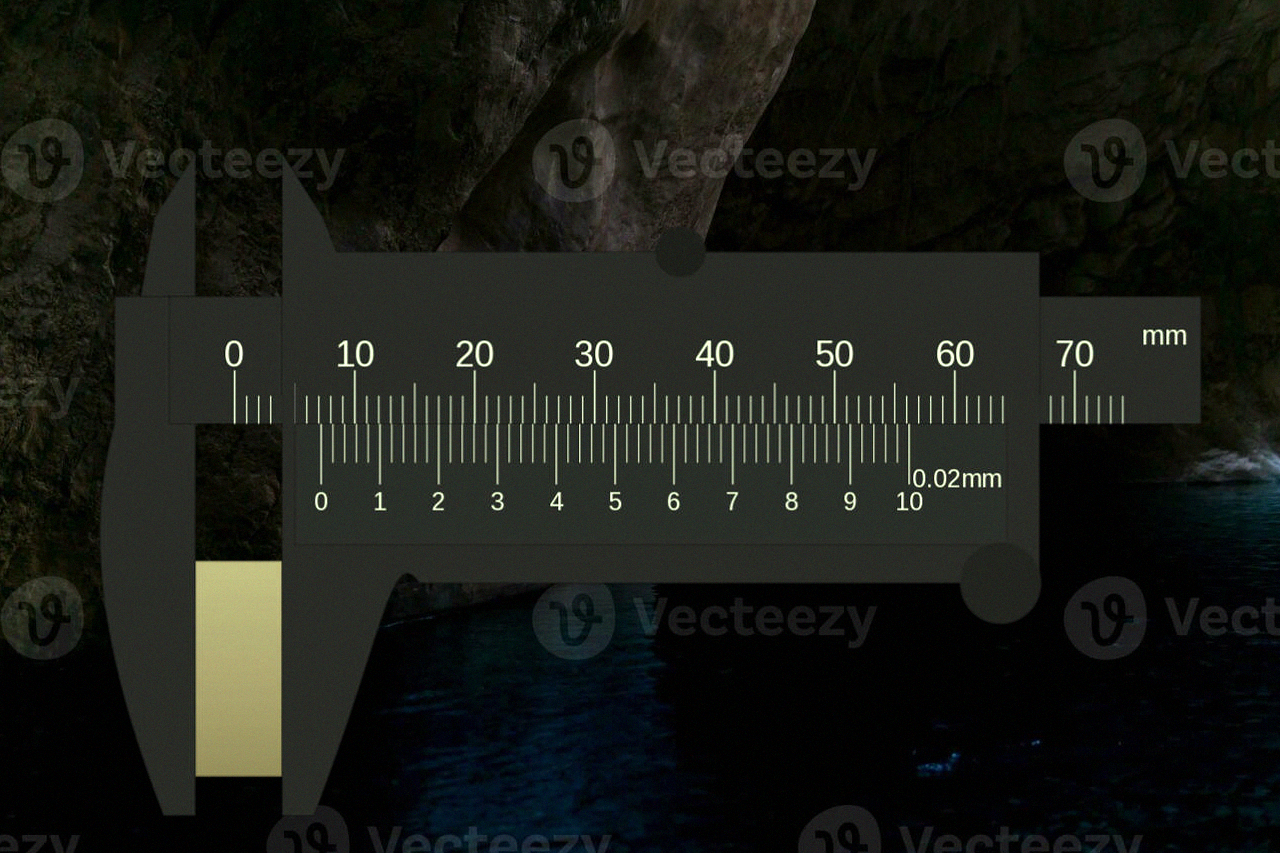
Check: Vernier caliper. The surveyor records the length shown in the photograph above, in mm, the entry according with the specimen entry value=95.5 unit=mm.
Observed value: value=7.2 unit=mm
